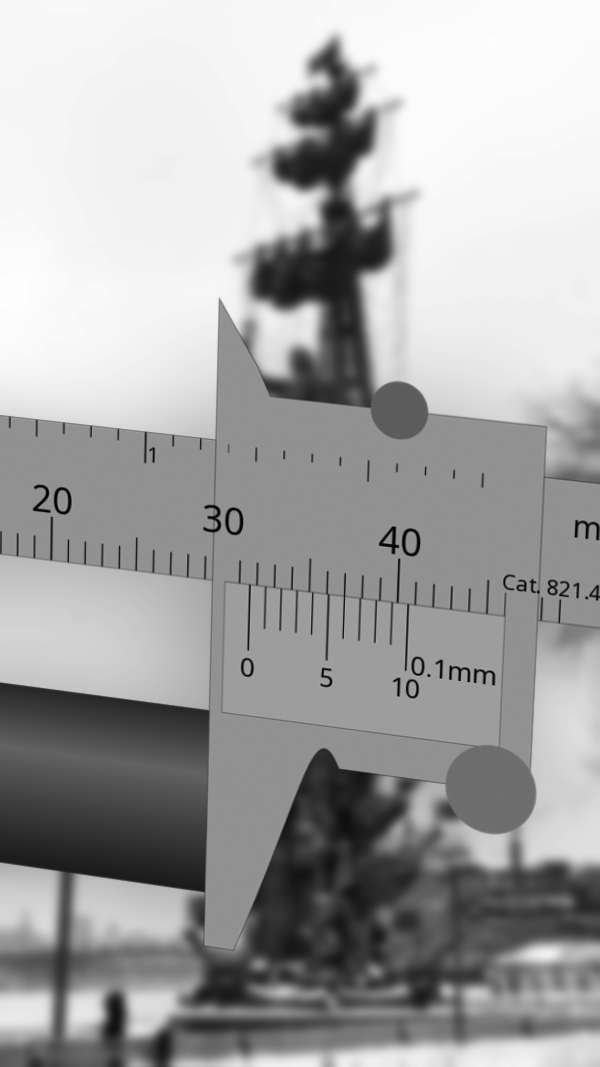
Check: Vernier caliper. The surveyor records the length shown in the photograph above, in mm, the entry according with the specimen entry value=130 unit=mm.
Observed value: value=31.6 unit=mm
